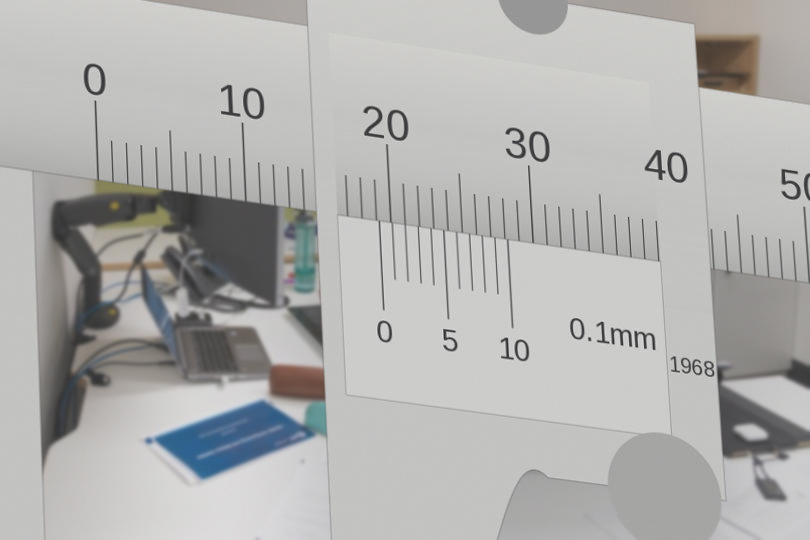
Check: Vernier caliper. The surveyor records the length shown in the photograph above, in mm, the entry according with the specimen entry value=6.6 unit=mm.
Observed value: value=19.2 unit=mm
